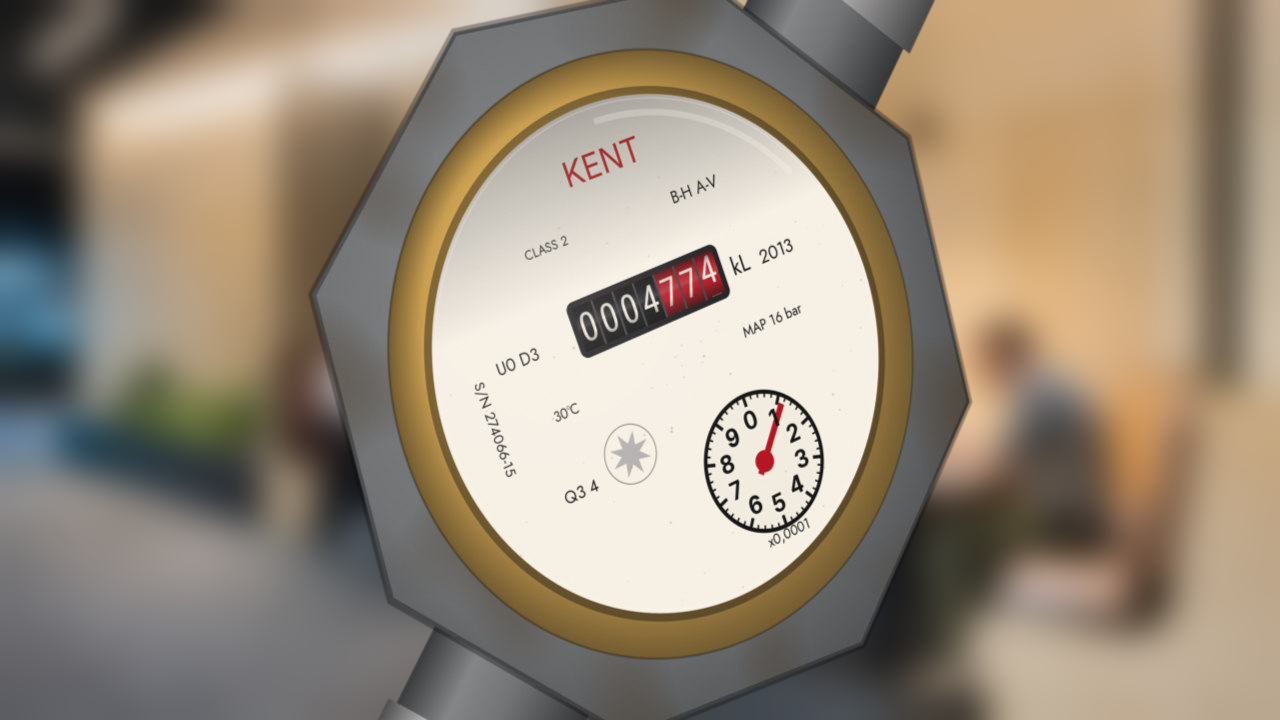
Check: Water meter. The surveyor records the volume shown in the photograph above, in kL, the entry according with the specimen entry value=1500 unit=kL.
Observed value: value=4.7741 unit=kL
